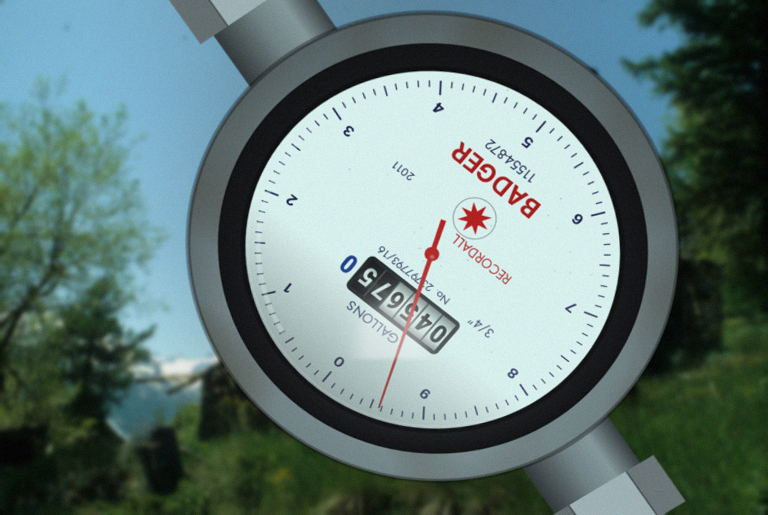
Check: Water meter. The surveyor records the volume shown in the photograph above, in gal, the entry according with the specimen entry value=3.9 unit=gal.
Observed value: value=456749.4 unit=gal
